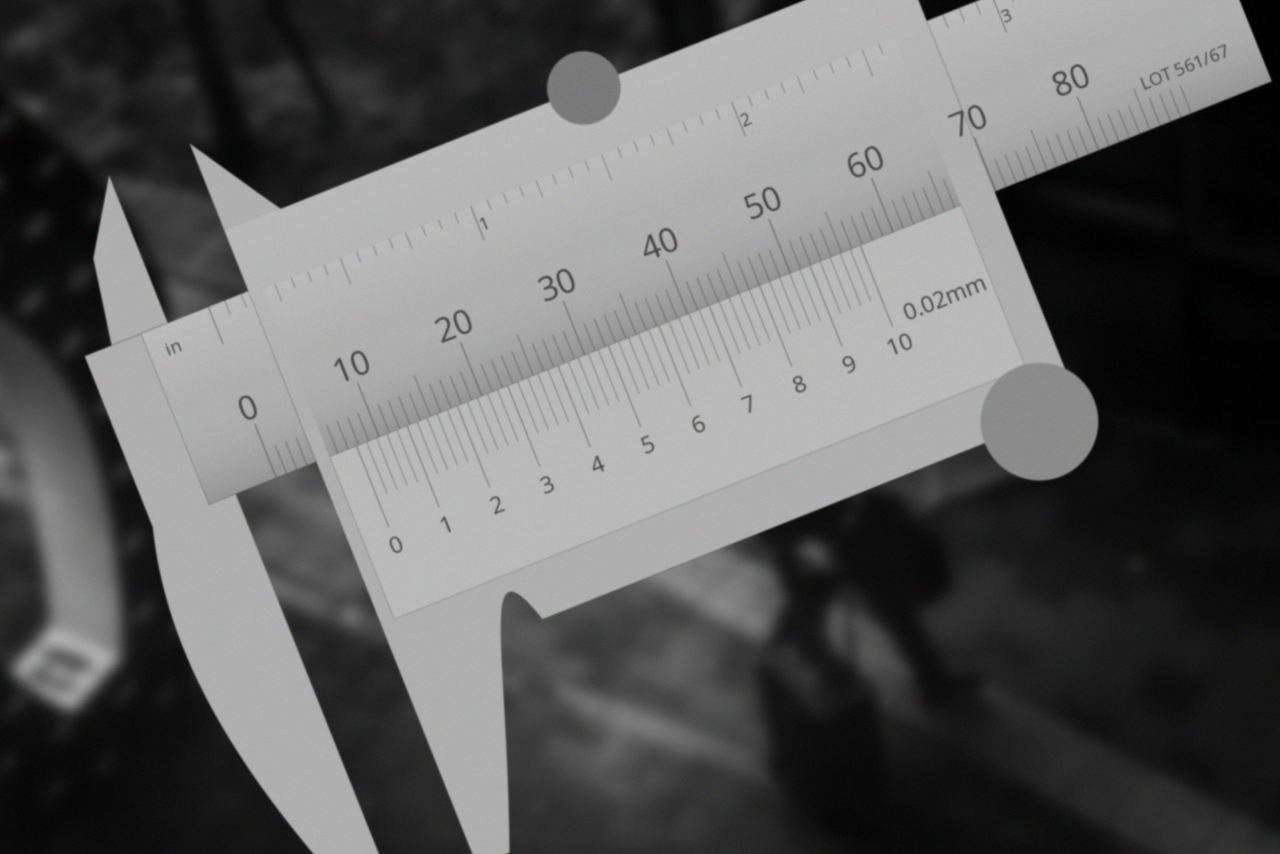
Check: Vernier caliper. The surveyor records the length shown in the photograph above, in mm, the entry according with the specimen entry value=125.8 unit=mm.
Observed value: value=7.8 unit=mm
